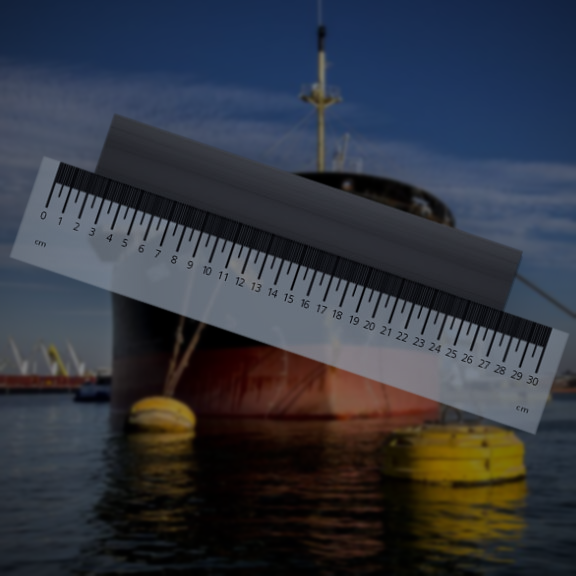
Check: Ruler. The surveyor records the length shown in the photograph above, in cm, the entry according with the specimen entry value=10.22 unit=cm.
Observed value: value=25 unit=cm
